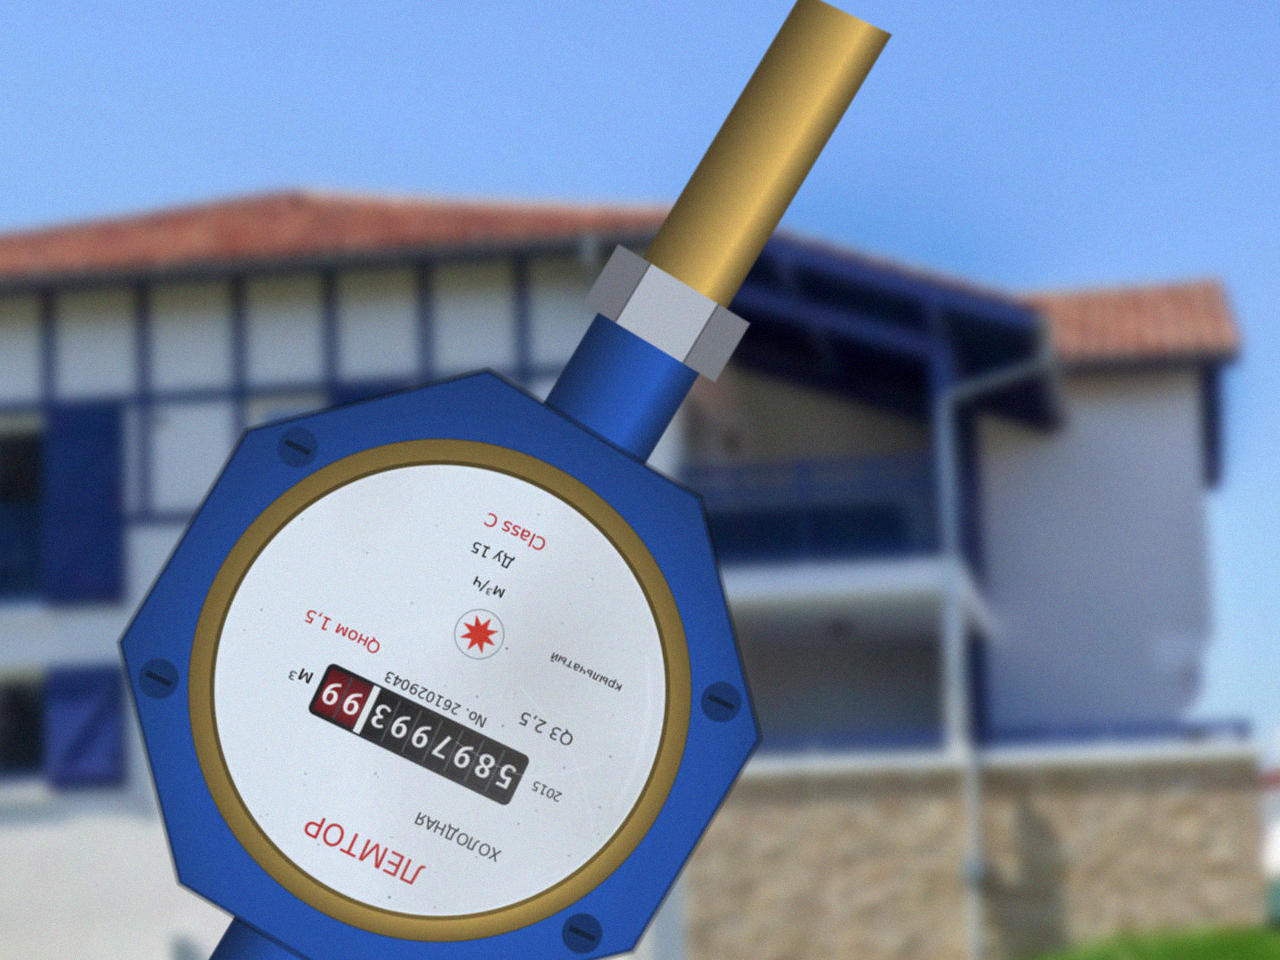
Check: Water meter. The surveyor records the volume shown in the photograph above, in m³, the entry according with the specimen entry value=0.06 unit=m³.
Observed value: value=5897993.99 unit=m³
